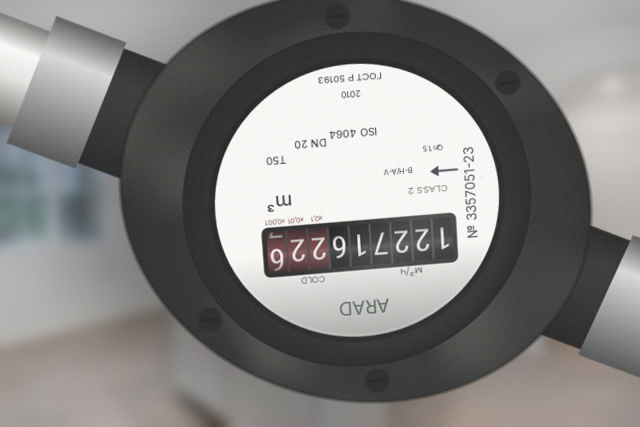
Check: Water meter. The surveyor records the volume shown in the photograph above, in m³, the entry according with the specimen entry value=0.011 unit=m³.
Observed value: value=122716.226 unit=m³
